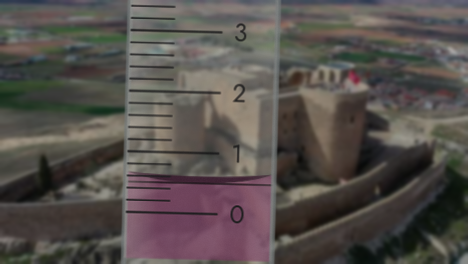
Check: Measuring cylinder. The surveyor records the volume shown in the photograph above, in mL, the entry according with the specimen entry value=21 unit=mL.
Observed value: value=0.5 unit=mL
